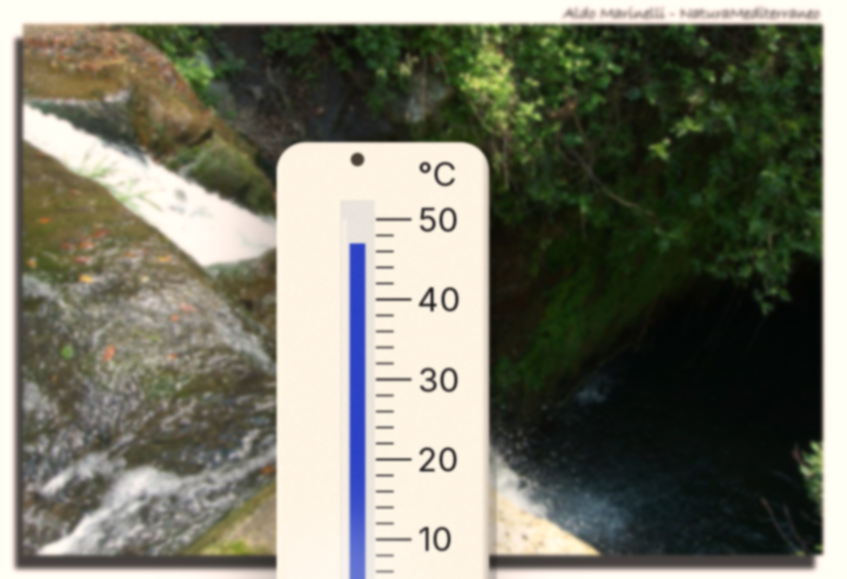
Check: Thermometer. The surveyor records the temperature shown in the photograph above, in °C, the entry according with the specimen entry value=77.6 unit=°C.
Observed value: value=47 unit=°C
